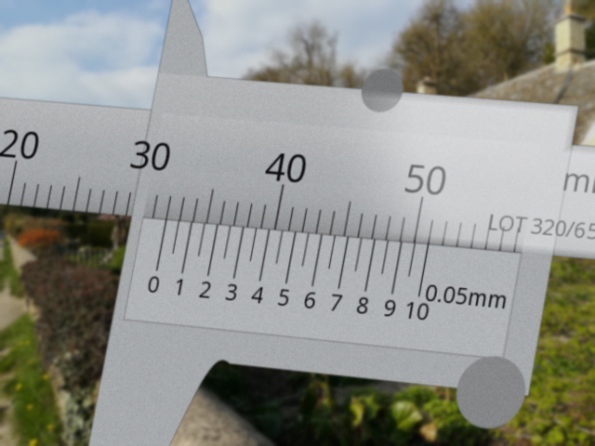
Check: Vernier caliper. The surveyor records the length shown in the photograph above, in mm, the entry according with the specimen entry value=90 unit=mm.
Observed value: value=32.0 unit=mm
